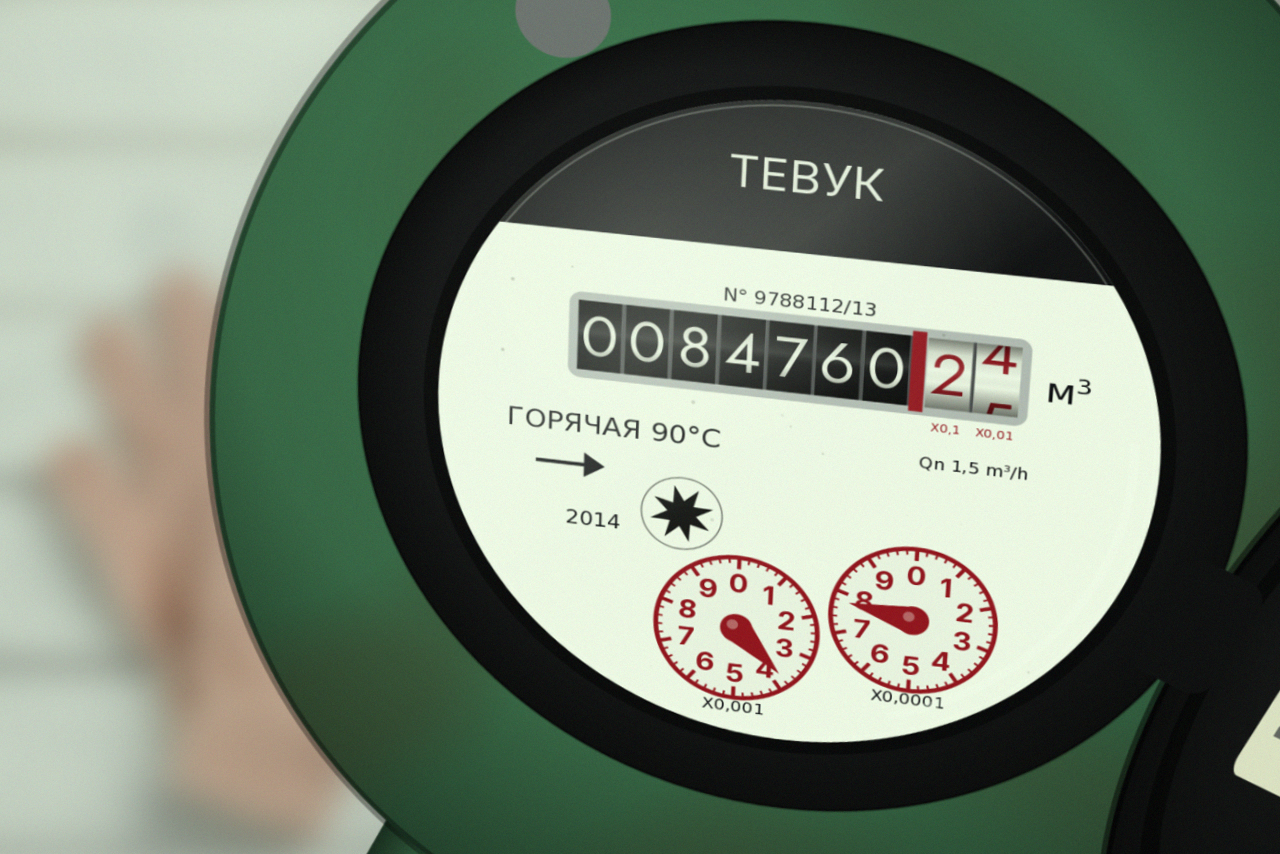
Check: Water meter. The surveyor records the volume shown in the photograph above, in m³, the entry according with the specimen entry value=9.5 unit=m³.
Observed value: value=84760.2437 unit=m³
